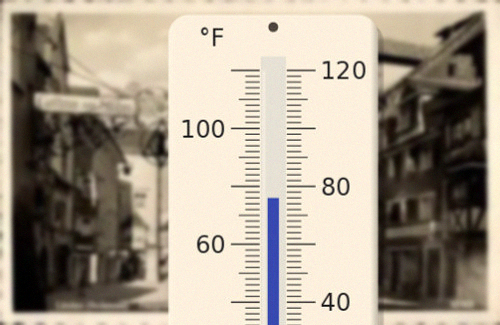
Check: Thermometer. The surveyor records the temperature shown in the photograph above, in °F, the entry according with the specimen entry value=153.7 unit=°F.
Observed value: value=76 unit=°F
